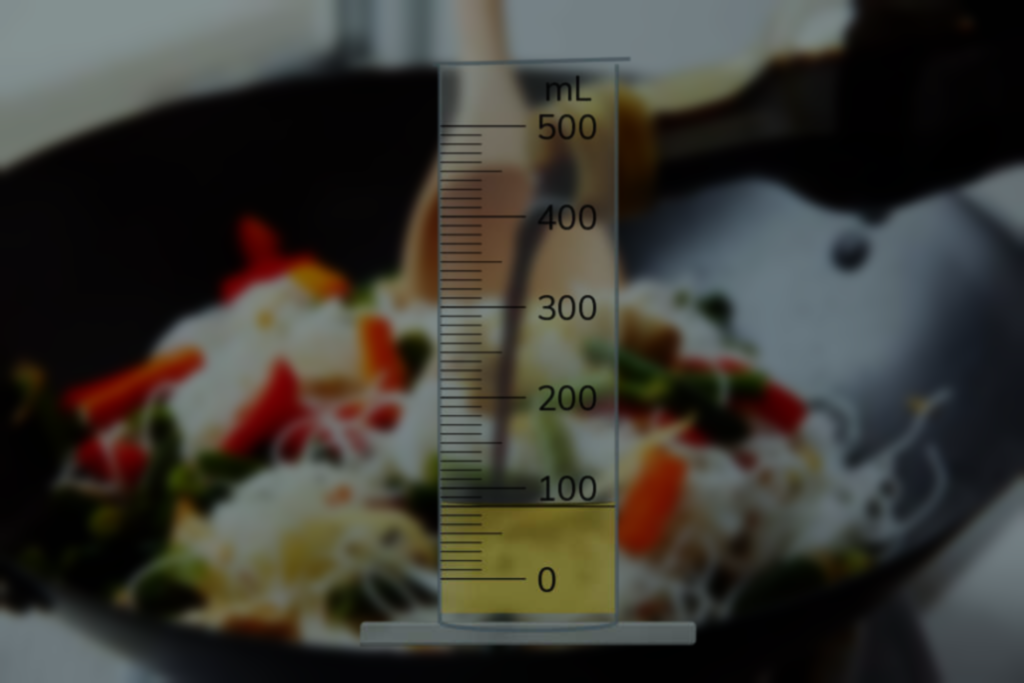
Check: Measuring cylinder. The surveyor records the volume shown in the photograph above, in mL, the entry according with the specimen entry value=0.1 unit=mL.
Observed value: value=80 unit=mL
